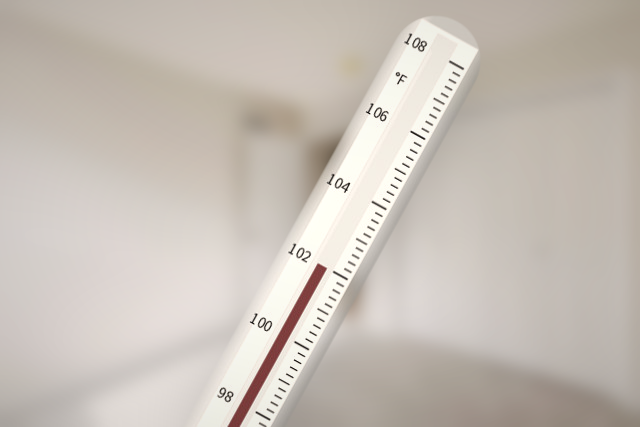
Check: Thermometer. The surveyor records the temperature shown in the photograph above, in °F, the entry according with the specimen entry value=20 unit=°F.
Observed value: value=102 unit=°F
